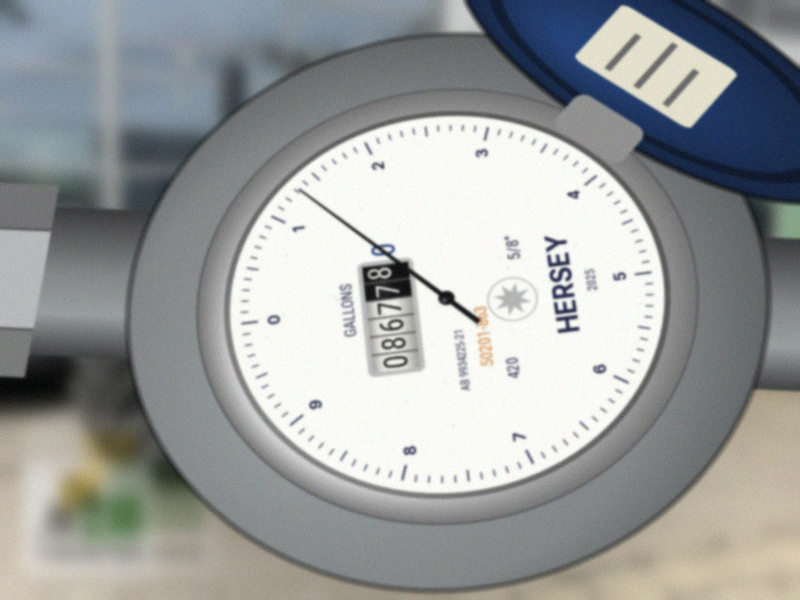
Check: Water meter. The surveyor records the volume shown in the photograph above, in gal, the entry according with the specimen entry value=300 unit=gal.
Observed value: value=867781.3 unit=gal
